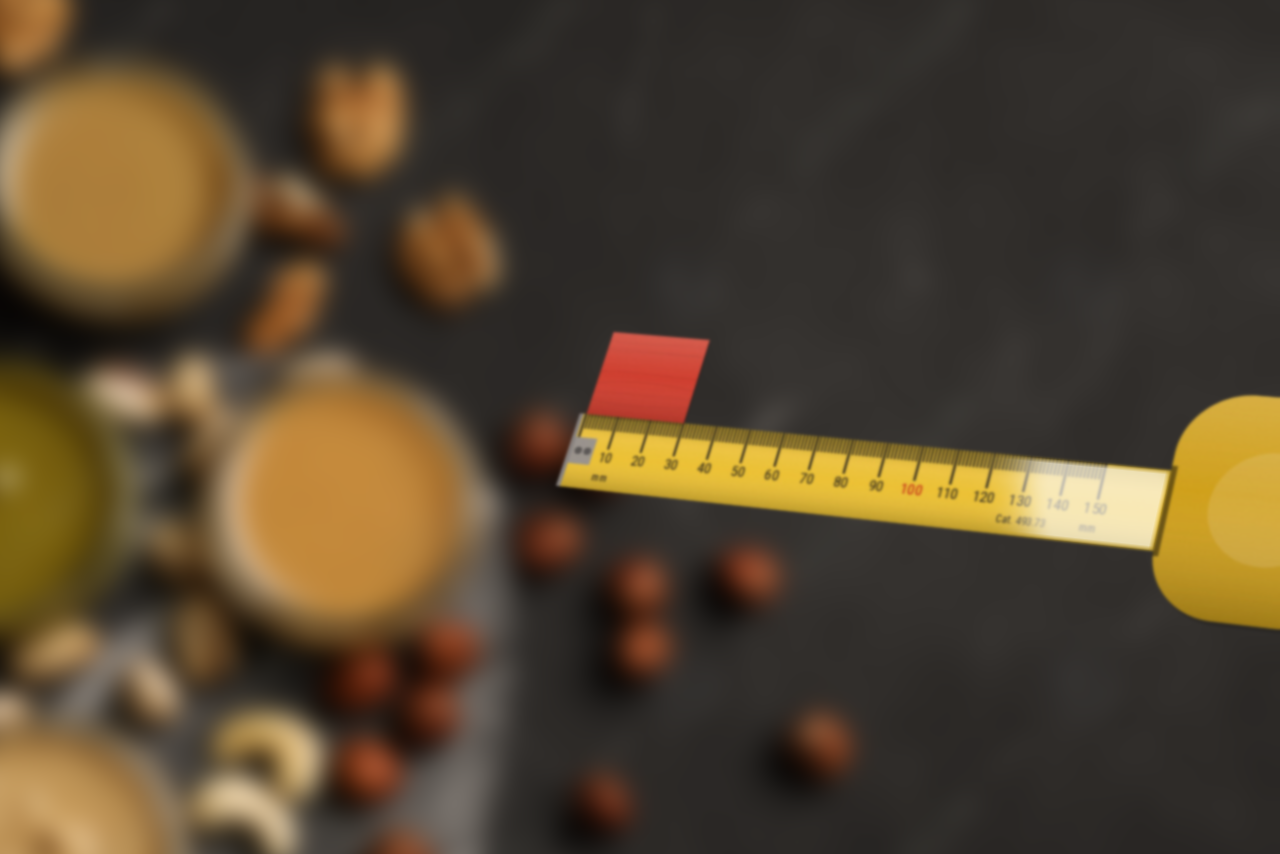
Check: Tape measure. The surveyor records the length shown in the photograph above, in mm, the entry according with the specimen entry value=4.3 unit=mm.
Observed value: value=30 unit=mm
